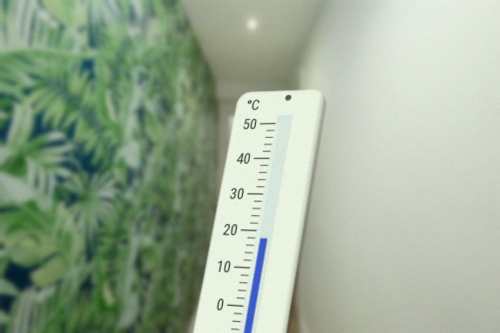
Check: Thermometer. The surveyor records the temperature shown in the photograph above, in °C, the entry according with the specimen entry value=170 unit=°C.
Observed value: value=18 unit=°C
